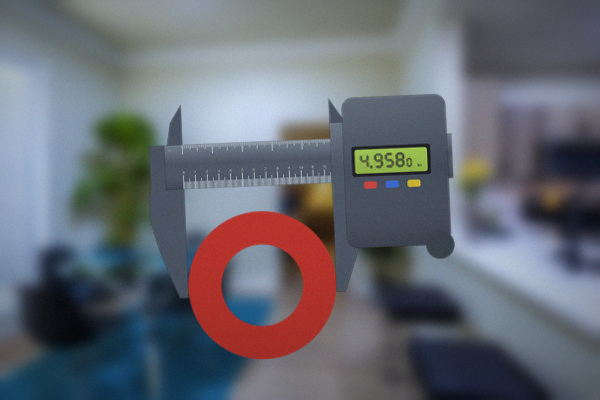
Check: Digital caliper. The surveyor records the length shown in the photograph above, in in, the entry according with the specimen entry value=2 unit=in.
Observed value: value=4.9580 unit=in
